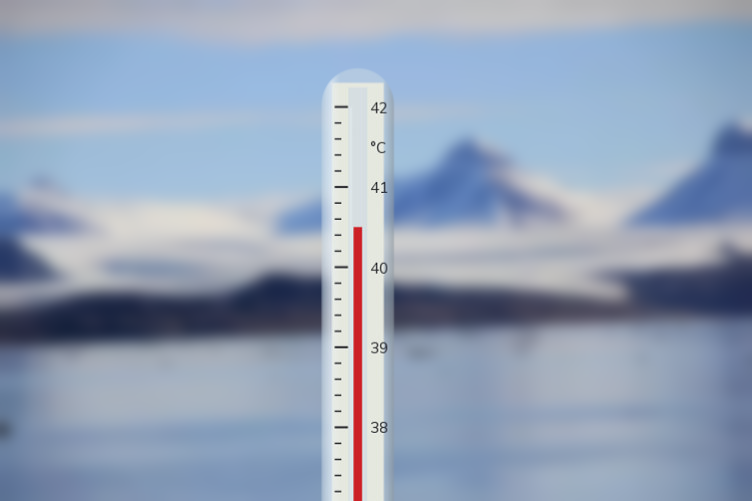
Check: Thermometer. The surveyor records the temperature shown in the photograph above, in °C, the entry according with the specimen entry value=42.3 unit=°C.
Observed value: value=40.5 unit=°C
